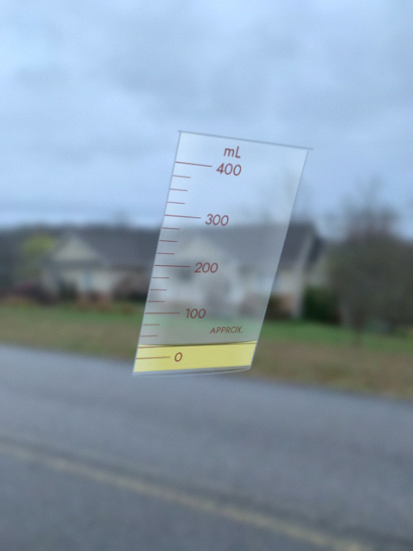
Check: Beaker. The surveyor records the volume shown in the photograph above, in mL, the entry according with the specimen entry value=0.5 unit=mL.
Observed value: value=25 unit=mL
